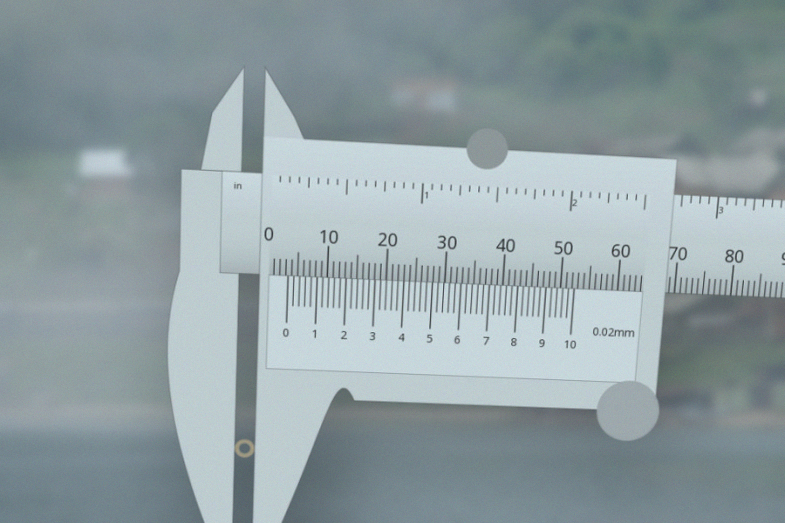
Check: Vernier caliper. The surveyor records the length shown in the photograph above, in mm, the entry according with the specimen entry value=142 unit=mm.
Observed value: value=3.4 unit=mm
